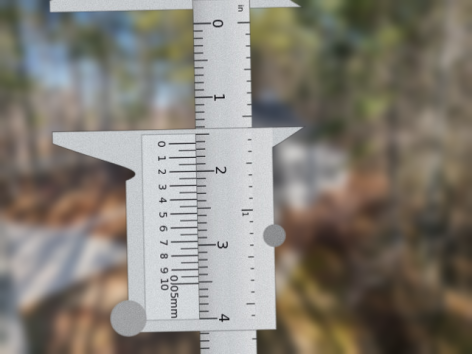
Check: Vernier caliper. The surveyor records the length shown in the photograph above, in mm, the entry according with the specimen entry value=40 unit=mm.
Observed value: value=16.2 unit=mm
